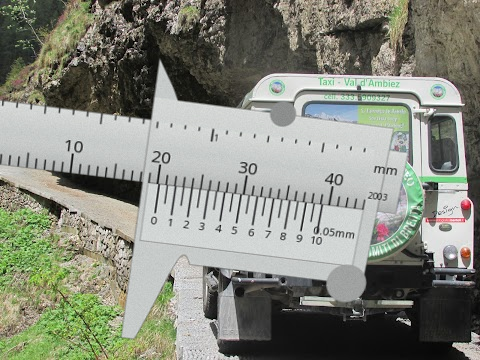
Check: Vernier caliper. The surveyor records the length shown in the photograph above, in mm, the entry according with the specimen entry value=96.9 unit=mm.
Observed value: value=20.2 unit=mm
